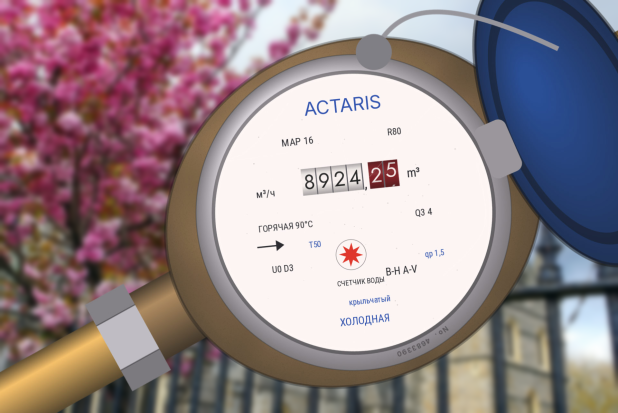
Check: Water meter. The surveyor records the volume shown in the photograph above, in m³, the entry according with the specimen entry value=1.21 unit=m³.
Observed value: value=8924.25 unit=m³
